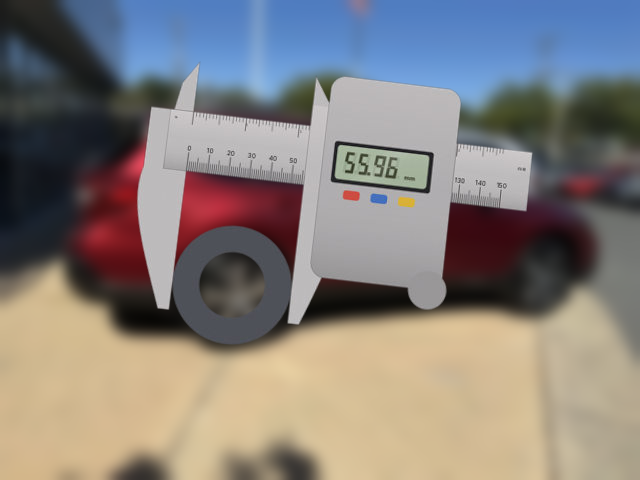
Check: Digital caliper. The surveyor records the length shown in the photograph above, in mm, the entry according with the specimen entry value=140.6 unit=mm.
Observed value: value=55.96 unit=mm
